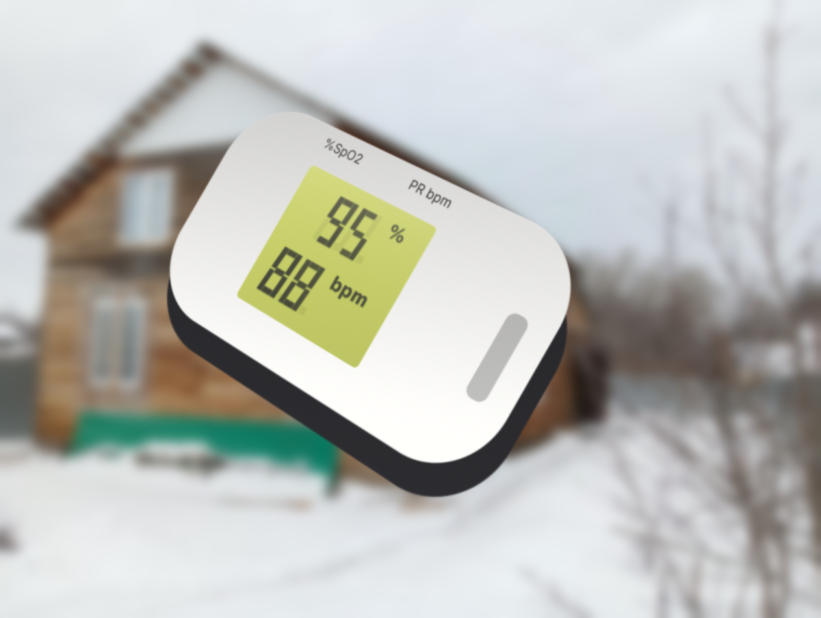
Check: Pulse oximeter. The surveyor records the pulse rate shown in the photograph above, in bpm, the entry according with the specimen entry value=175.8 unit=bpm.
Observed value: value=88 unit=bpm
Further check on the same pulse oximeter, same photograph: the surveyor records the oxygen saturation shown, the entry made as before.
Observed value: value=95 unit=%
